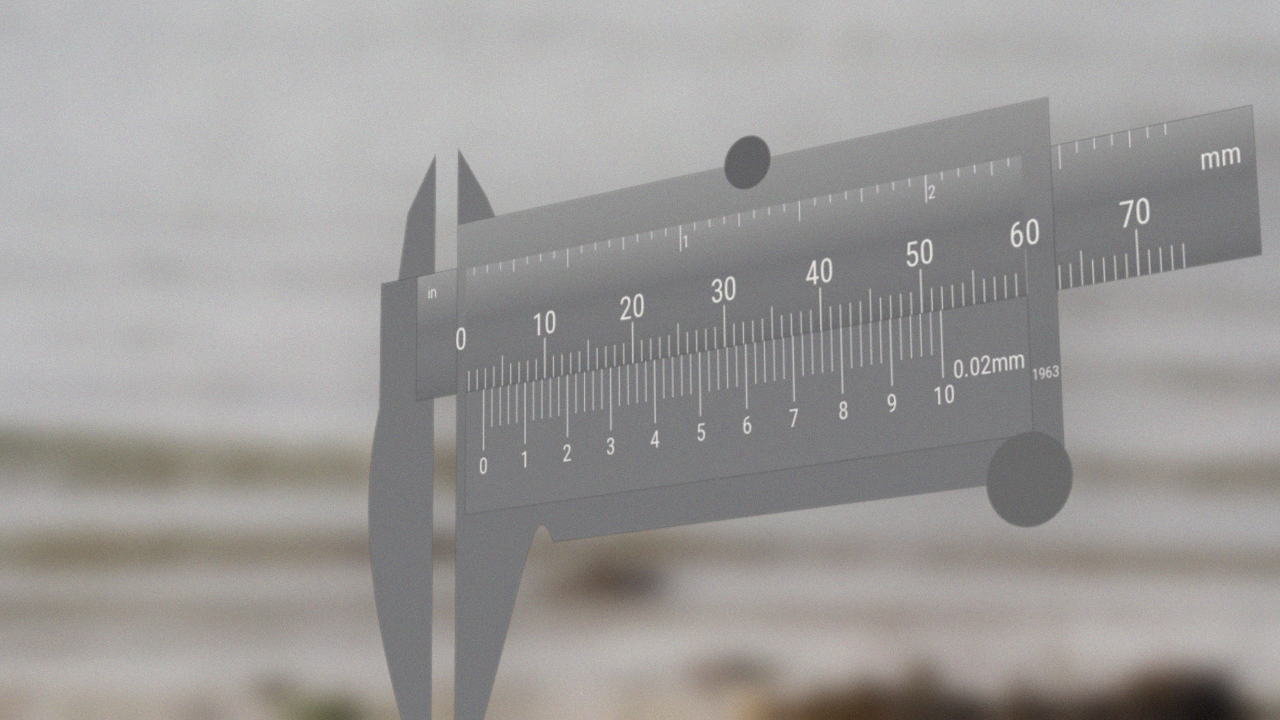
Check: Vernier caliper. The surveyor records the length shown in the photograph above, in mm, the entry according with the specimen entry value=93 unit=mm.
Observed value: value=2.8 unit=mm
